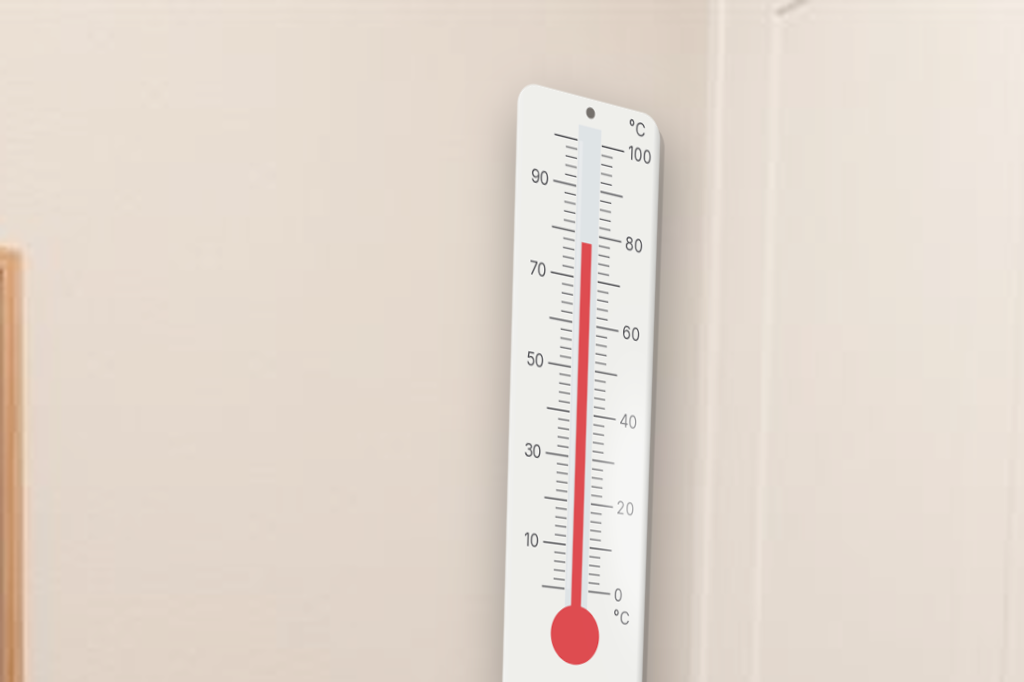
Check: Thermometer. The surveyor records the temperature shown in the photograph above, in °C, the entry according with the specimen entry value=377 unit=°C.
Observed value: value=78 unit=°C
